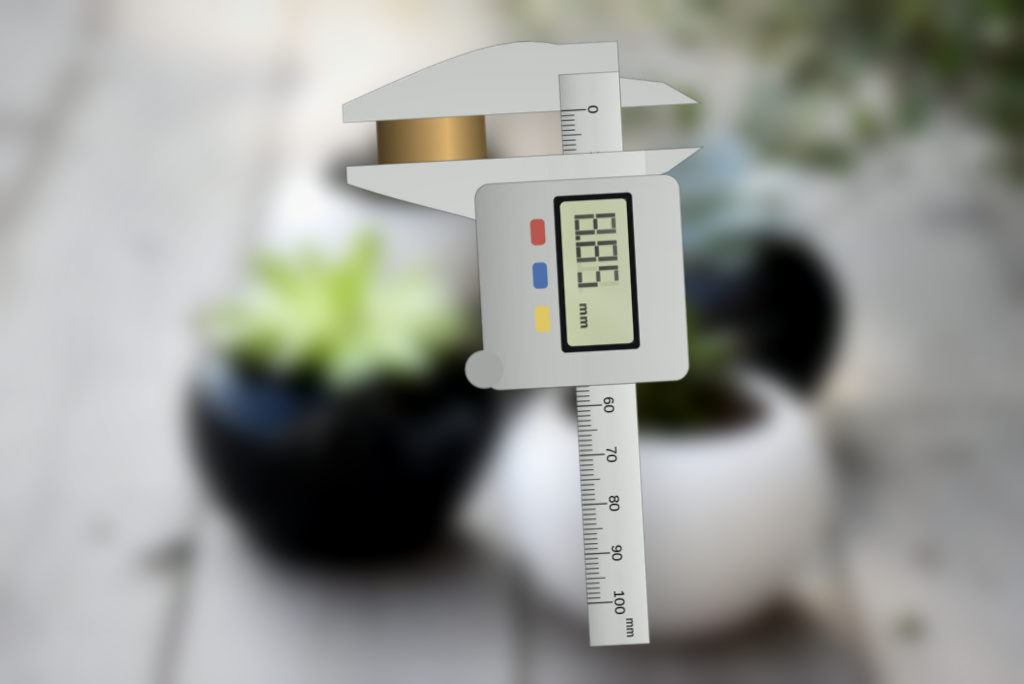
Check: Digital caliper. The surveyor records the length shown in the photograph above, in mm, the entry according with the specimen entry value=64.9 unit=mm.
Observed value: value=8.85 unit=mm
